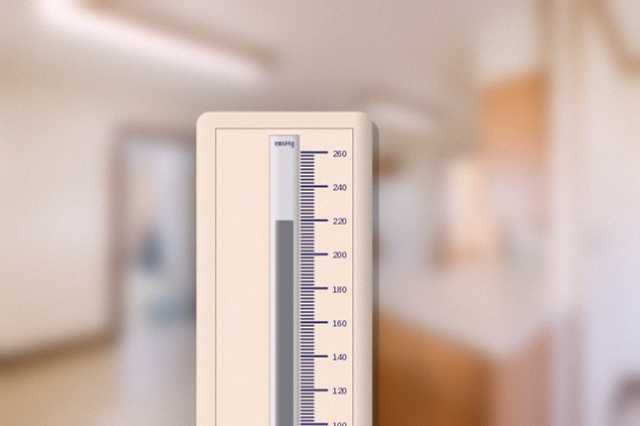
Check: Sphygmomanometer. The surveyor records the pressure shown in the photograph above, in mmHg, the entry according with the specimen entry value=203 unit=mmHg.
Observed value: value=220 unit=mmHg
